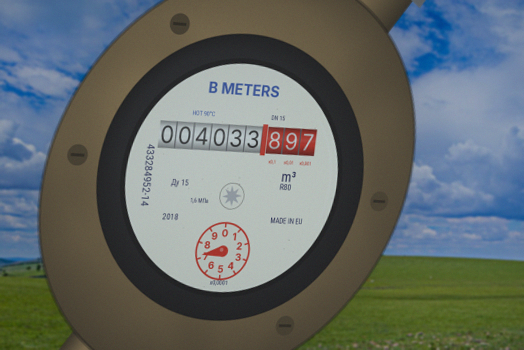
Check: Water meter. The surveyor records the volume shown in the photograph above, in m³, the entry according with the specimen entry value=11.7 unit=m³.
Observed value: value=4033.8977 unit=m³
